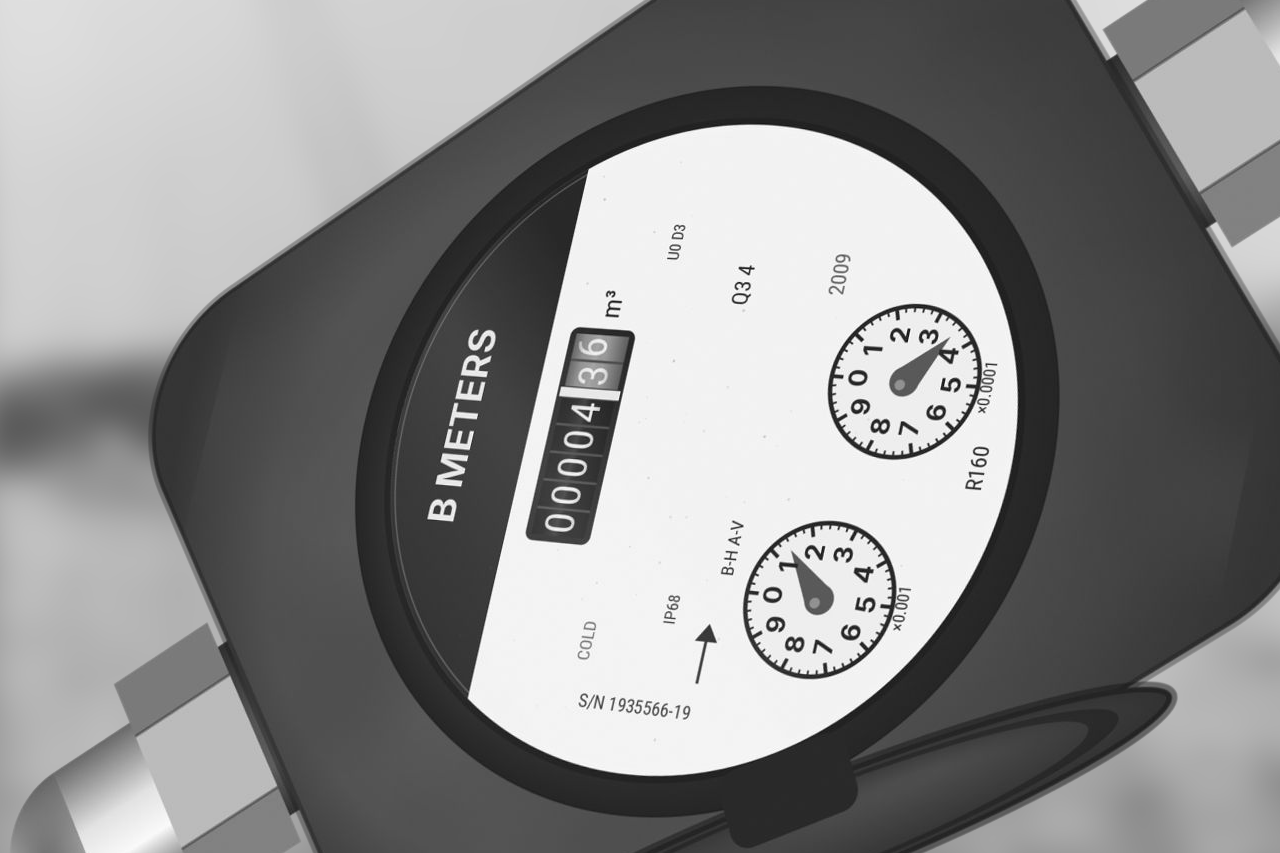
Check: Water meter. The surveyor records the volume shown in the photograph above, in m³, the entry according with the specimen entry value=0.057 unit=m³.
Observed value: value=4.3613 unit=m³
